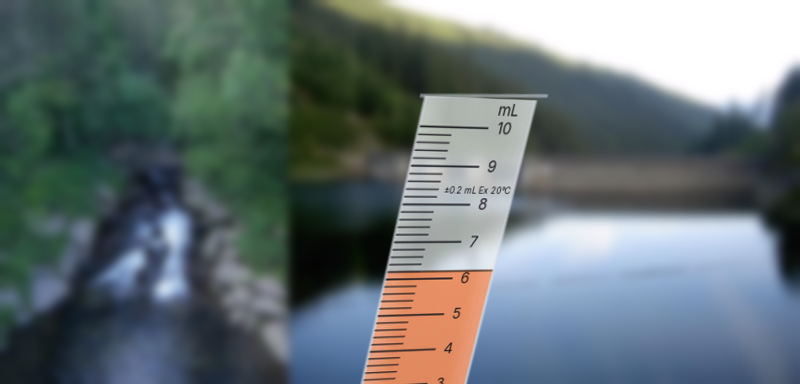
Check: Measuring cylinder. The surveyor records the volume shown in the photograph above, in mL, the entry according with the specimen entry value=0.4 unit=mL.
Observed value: value=6.2 unit=mL
